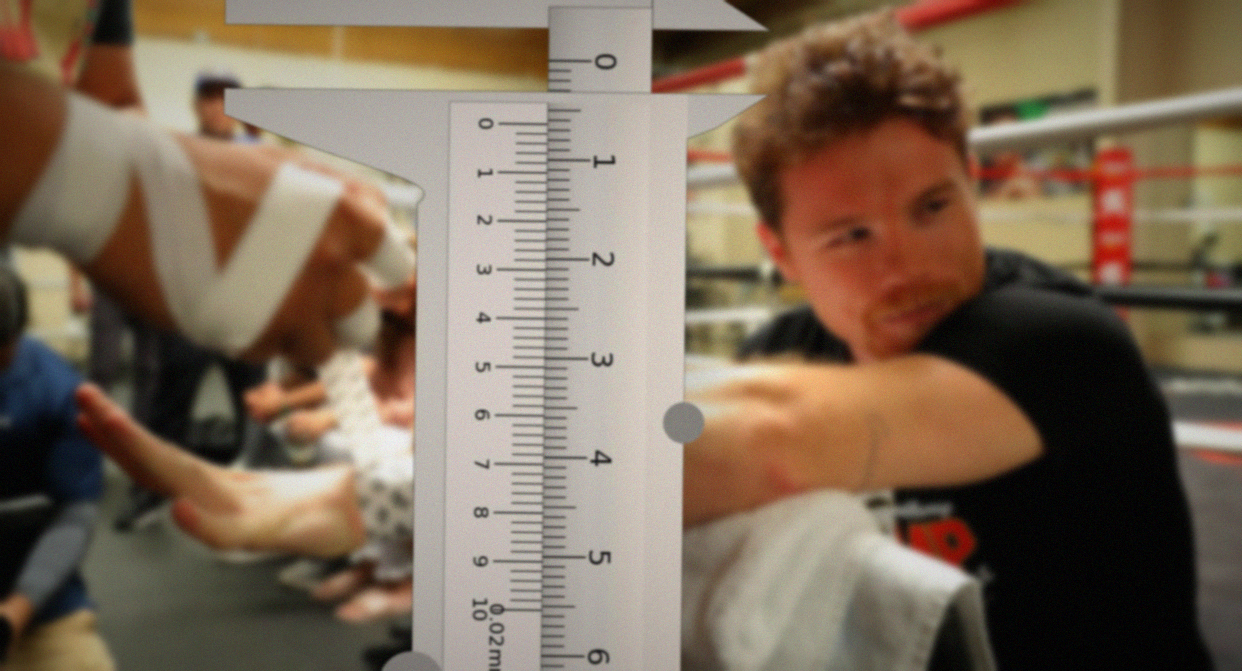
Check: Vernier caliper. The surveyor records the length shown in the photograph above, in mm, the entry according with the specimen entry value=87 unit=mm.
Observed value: value=6.4 unit=mm
